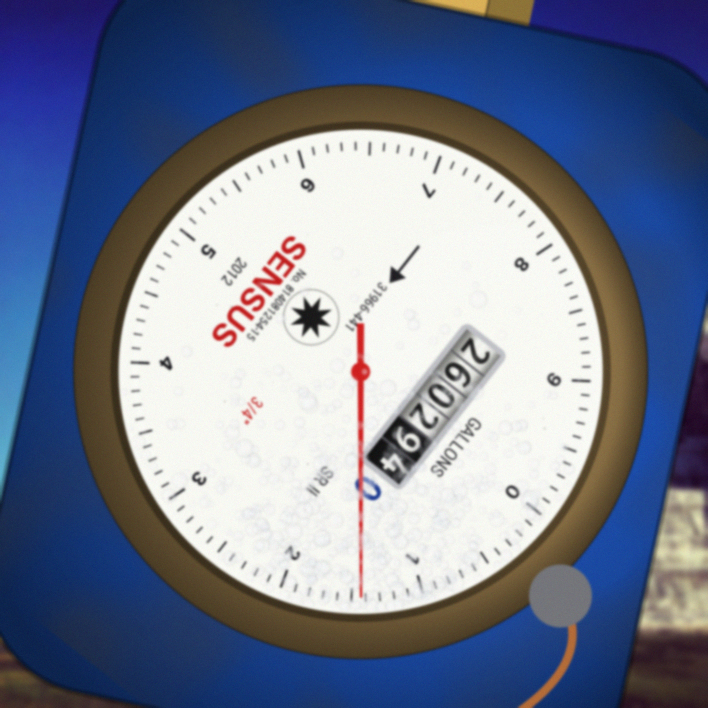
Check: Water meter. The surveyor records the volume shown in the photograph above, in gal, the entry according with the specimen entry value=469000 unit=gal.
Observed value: value=2602941.4 unit=gal
